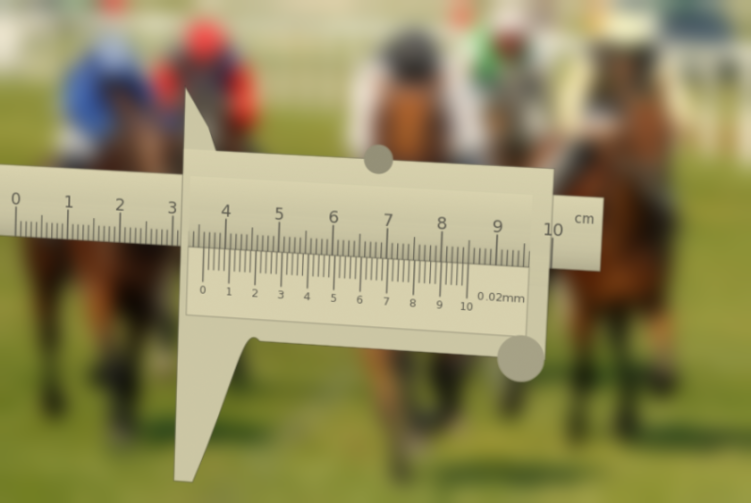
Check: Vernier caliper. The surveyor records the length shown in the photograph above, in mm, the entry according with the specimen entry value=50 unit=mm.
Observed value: value=36.0 unit=mm
